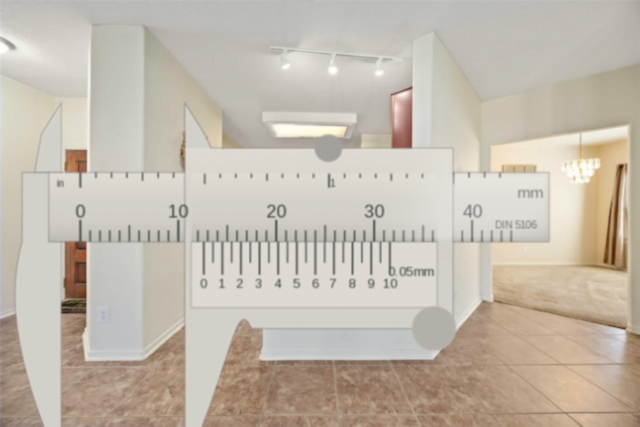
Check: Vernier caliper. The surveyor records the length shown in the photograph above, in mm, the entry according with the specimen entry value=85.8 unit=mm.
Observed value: value=12.6 unit=mm
